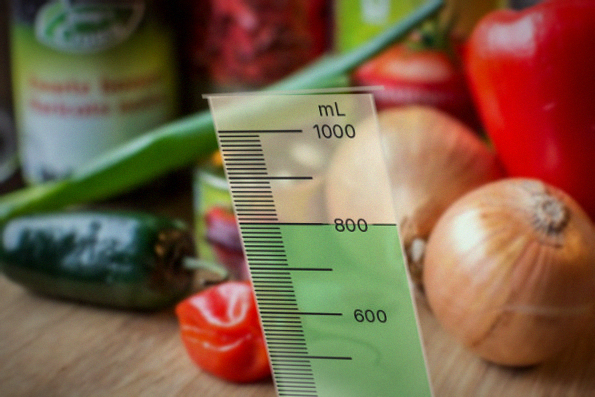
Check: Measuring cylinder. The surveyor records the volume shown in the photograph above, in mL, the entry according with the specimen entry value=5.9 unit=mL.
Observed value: value=800 unit=mL
